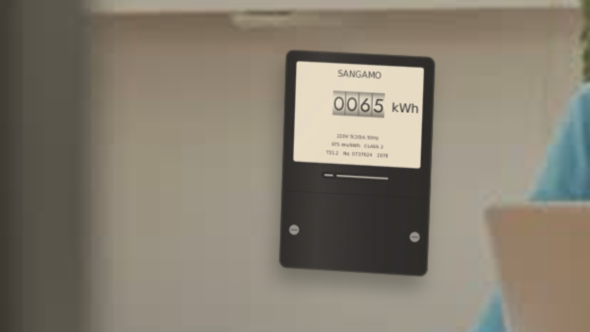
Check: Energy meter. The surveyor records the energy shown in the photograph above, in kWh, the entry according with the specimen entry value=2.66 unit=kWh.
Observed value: value=65 unit=kWh
